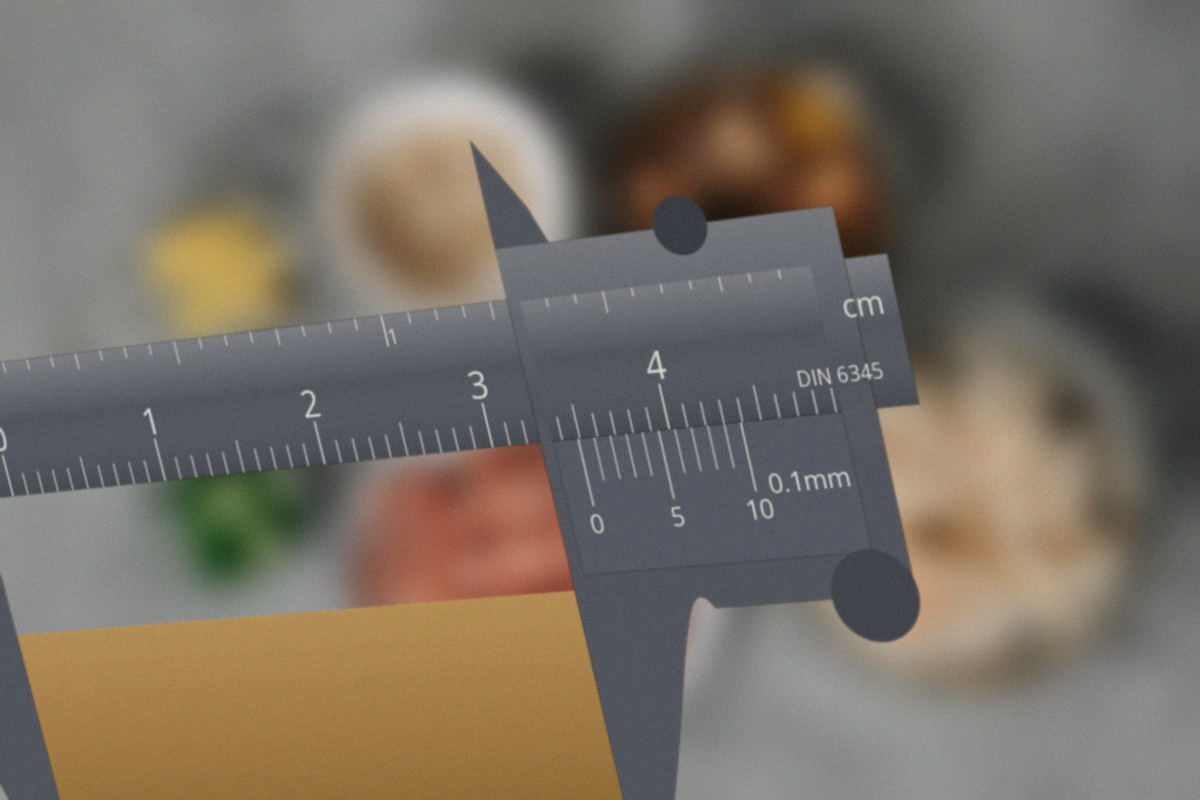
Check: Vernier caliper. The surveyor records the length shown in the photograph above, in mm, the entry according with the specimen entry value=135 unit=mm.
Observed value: value=34.9 unit=mm
